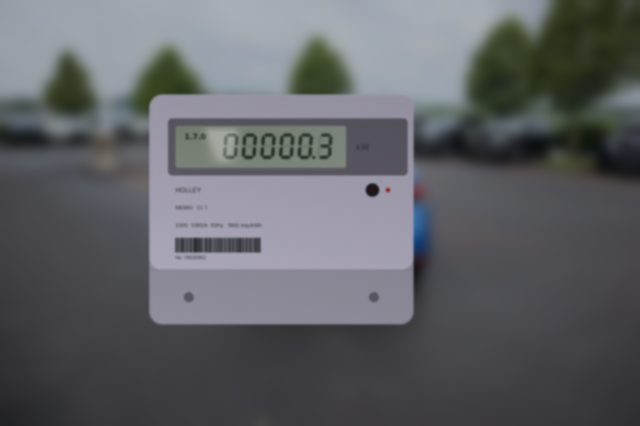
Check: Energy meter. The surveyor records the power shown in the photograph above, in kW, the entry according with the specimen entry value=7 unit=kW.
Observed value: value=0.3 unit=kW
